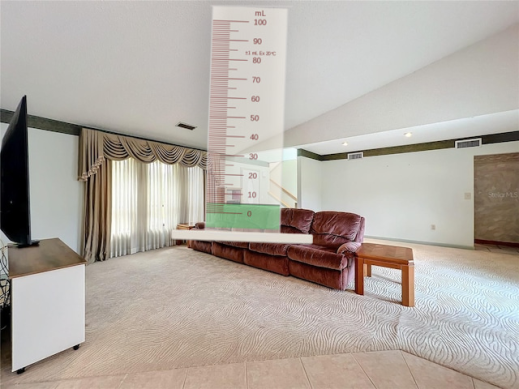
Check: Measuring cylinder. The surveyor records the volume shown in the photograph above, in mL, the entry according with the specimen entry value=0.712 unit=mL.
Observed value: value=5 unit=mL
